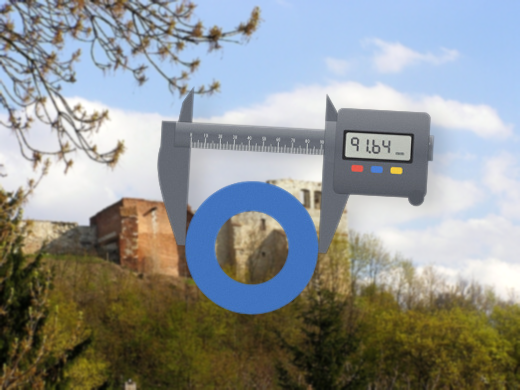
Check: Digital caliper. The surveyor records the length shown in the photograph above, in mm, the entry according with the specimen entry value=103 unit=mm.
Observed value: value=91.64 unit=mm
